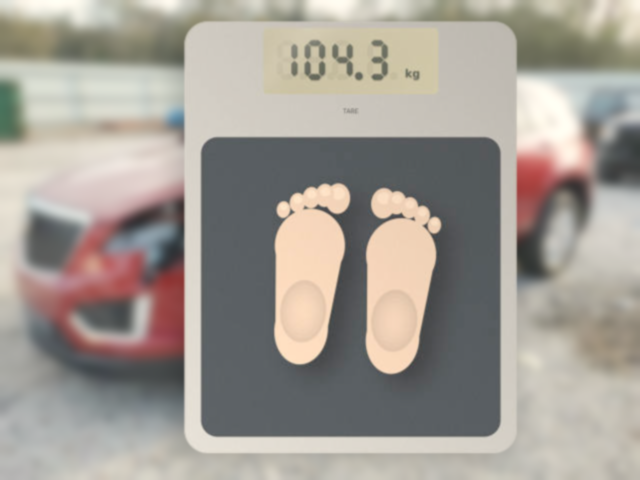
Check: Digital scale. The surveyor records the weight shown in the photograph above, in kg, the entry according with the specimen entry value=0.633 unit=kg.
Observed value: value=104.3 unit=kg
